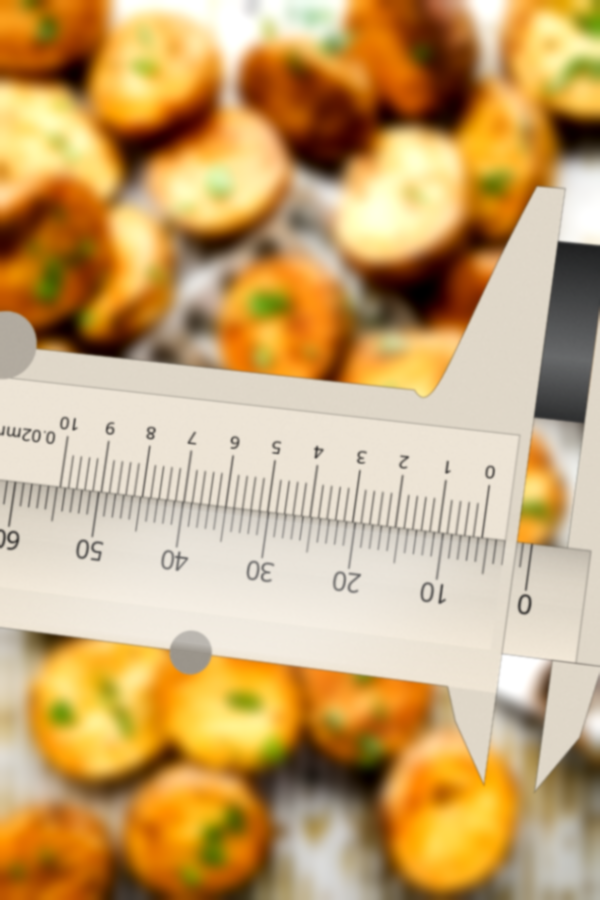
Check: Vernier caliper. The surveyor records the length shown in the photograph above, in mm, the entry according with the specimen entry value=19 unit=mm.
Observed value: value=5.6 unit=mm
